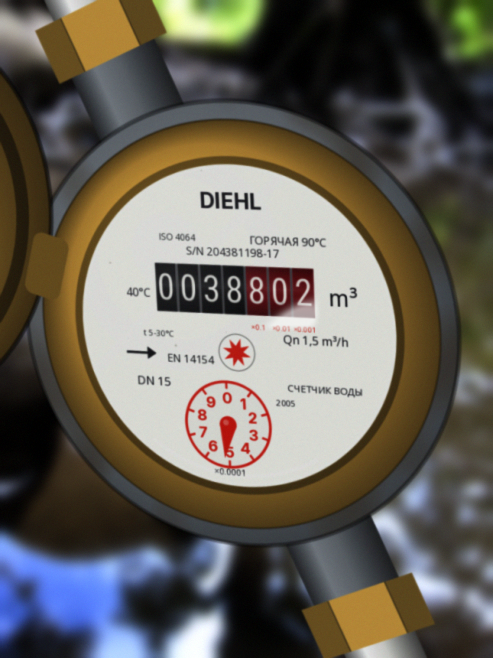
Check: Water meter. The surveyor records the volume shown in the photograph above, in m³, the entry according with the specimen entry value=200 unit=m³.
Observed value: value=38.8025 unit=m³
